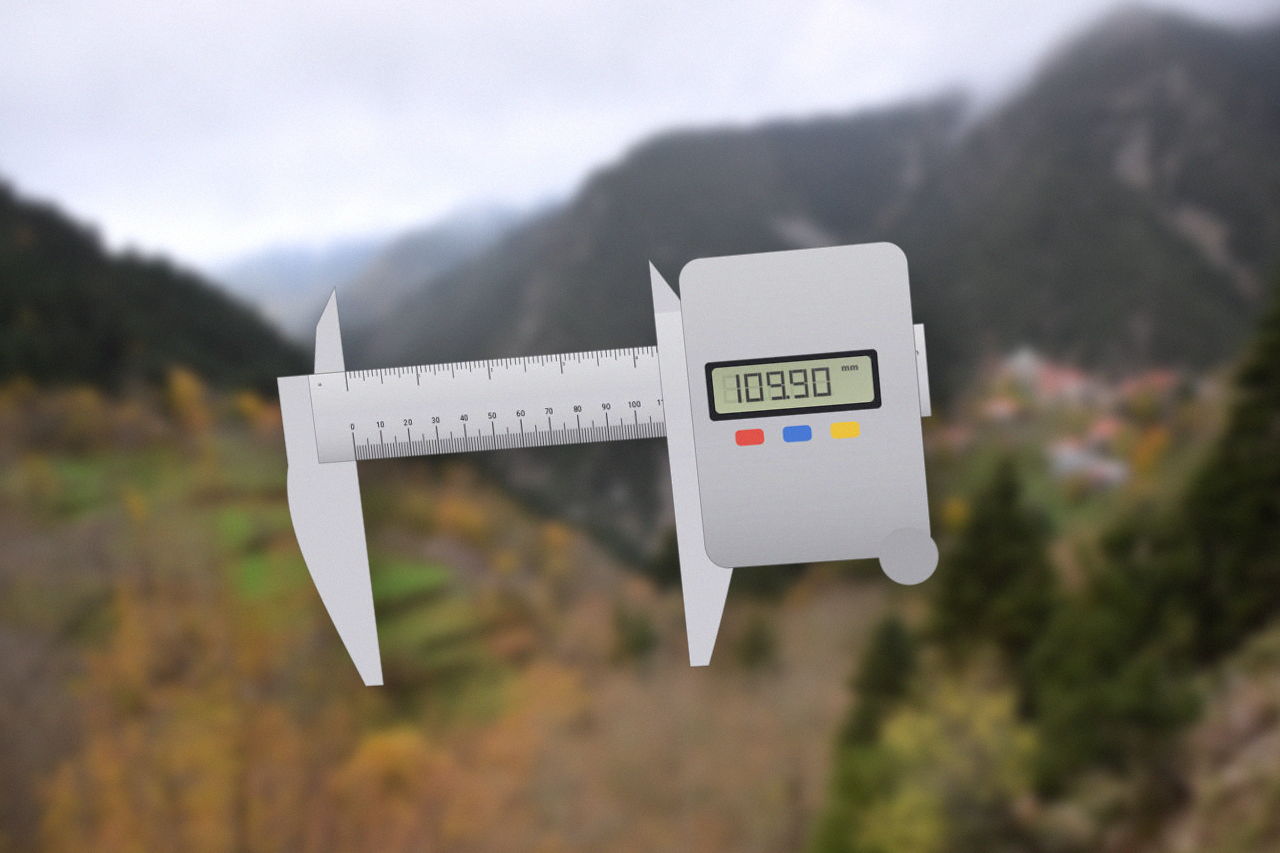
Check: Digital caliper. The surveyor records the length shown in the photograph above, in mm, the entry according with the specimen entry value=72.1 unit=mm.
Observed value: value=109.90 unit=mm
